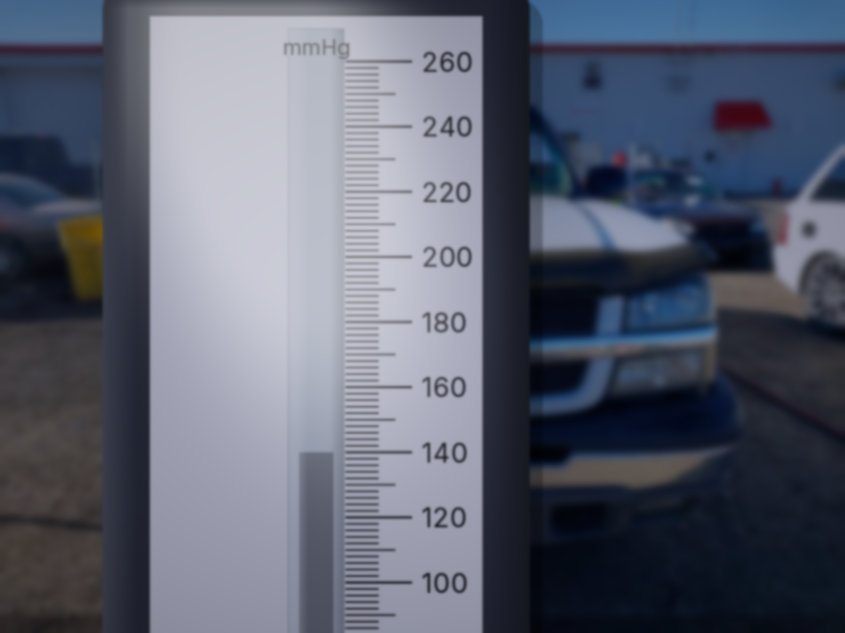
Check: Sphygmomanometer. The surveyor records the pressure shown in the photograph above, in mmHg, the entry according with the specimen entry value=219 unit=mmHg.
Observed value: value=140 unit=mmHg
